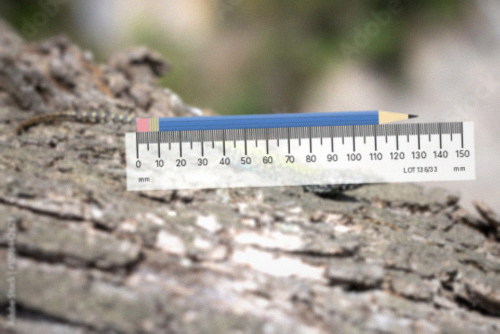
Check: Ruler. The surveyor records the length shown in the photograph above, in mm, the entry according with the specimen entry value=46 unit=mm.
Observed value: value=130 unit=mm
